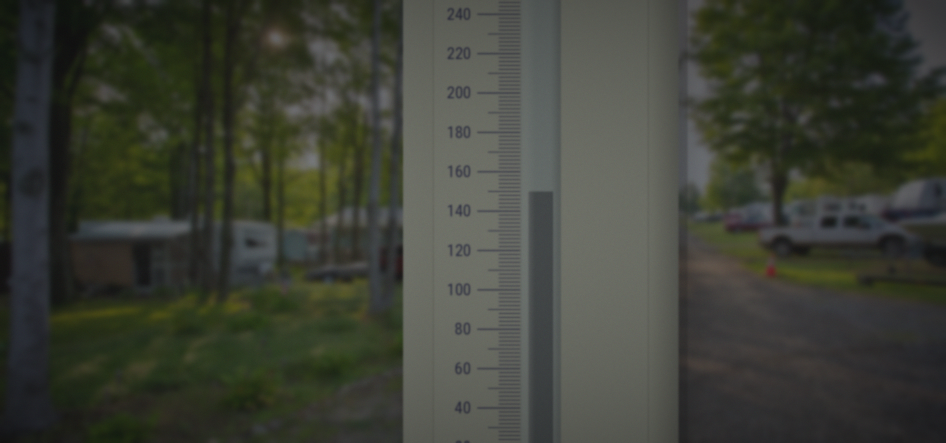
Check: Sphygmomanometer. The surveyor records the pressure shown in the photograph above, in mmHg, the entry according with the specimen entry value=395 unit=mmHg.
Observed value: value=150 unit=mmHg
